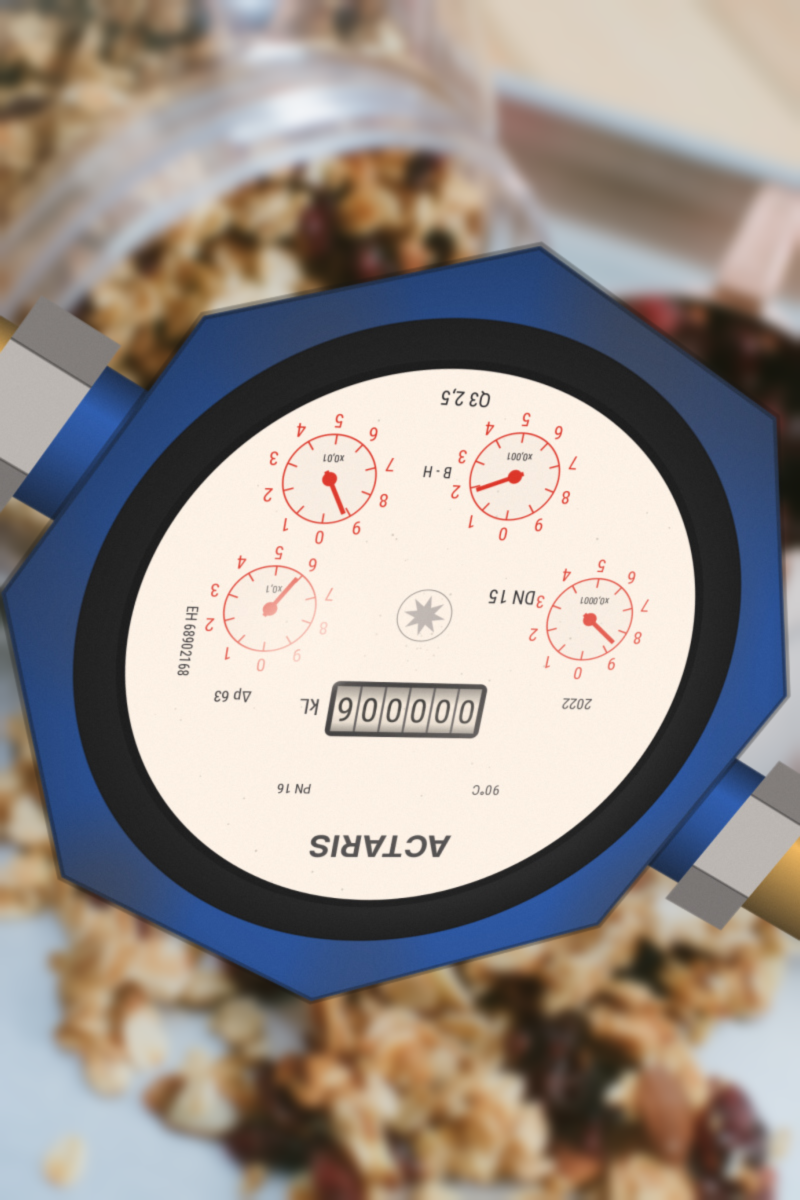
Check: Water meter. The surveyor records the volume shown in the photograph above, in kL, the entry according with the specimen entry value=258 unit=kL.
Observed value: value=6.5918 unit=kL
